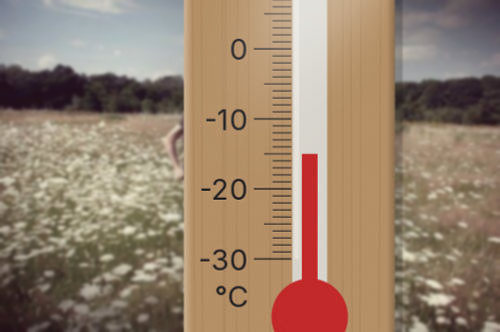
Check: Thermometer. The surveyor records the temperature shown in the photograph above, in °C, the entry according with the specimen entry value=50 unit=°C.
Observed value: value=-15 unit=°C
